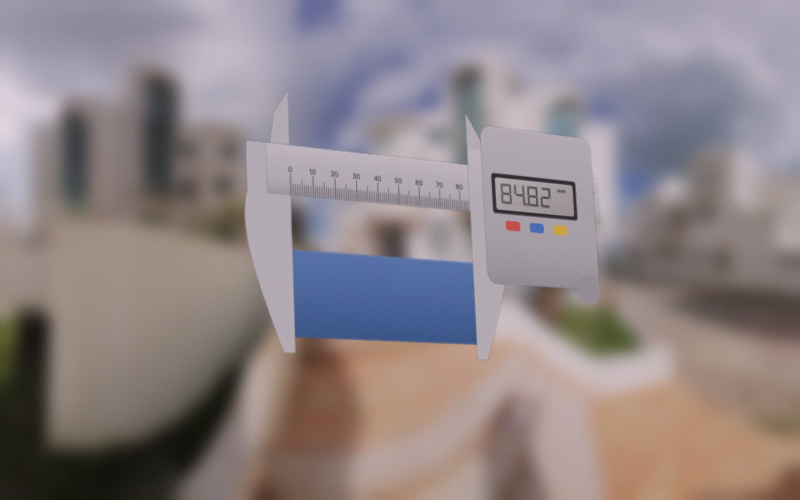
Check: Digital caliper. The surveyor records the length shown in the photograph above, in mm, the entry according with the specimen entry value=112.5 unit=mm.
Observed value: value=84.82 unit=mm
